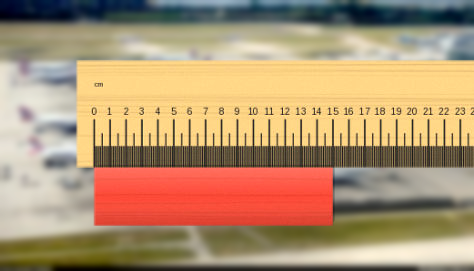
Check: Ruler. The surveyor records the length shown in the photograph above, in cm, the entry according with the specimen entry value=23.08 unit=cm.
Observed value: value=15 unit=cm
